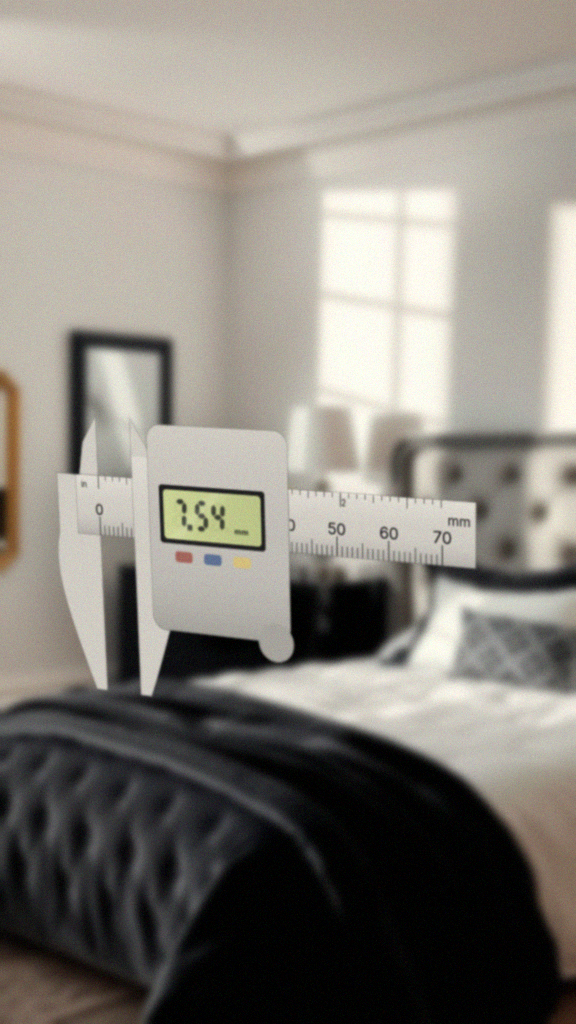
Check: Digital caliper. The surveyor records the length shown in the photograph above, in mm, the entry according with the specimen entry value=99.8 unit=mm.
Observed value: value=7.54 unit=mm
